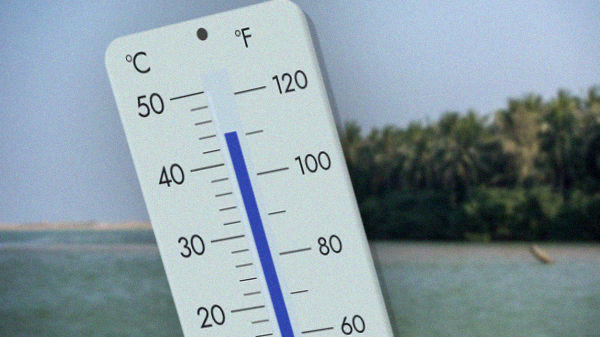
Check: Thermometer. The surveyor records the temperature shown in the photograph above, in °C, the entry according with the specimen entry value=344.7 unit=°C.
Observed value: value=44 unit=°C
